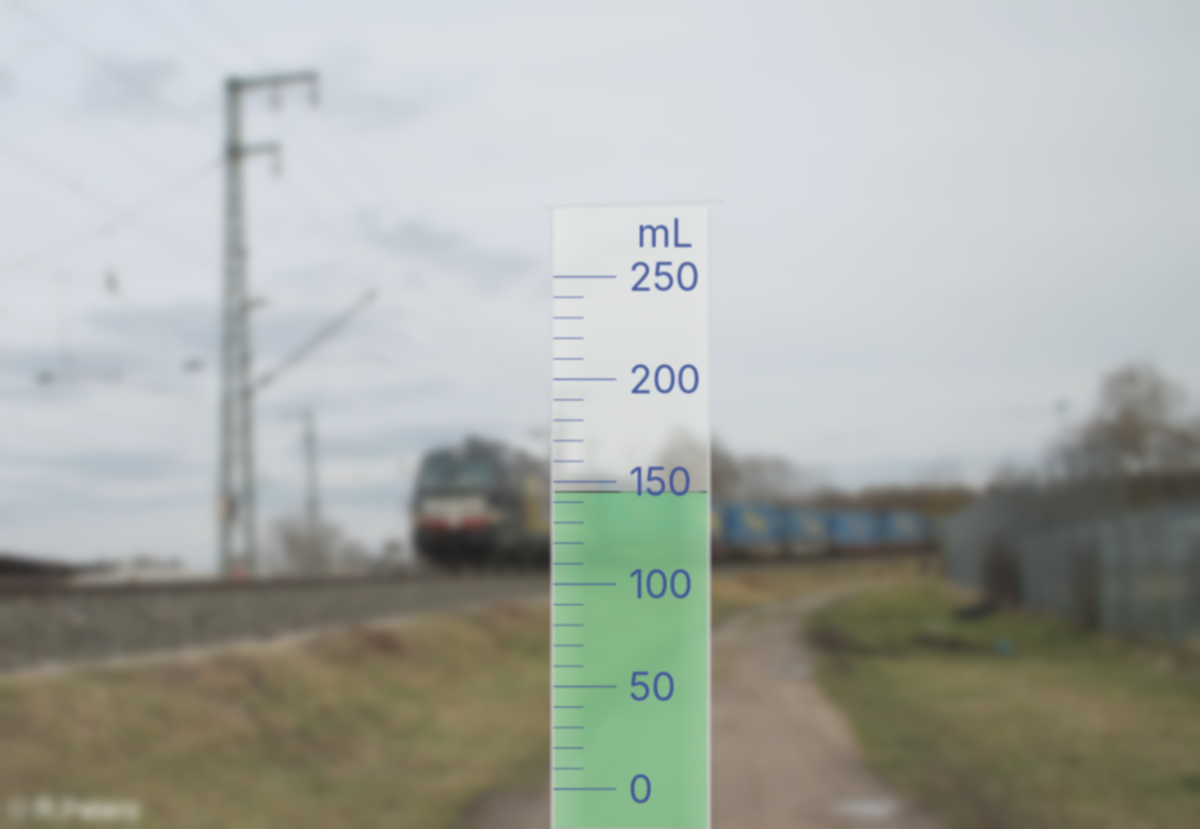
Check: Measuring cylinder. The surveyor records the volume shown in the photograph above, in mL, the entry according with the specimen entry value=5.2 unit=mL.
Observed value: value=145 unit=mL
